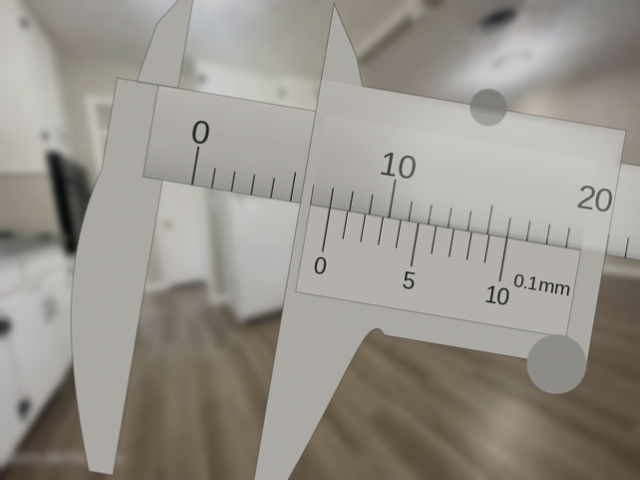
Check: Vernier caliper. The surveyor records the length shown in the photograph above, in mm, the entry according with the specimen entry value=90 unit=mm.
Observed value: value=7.0 unit=mm
